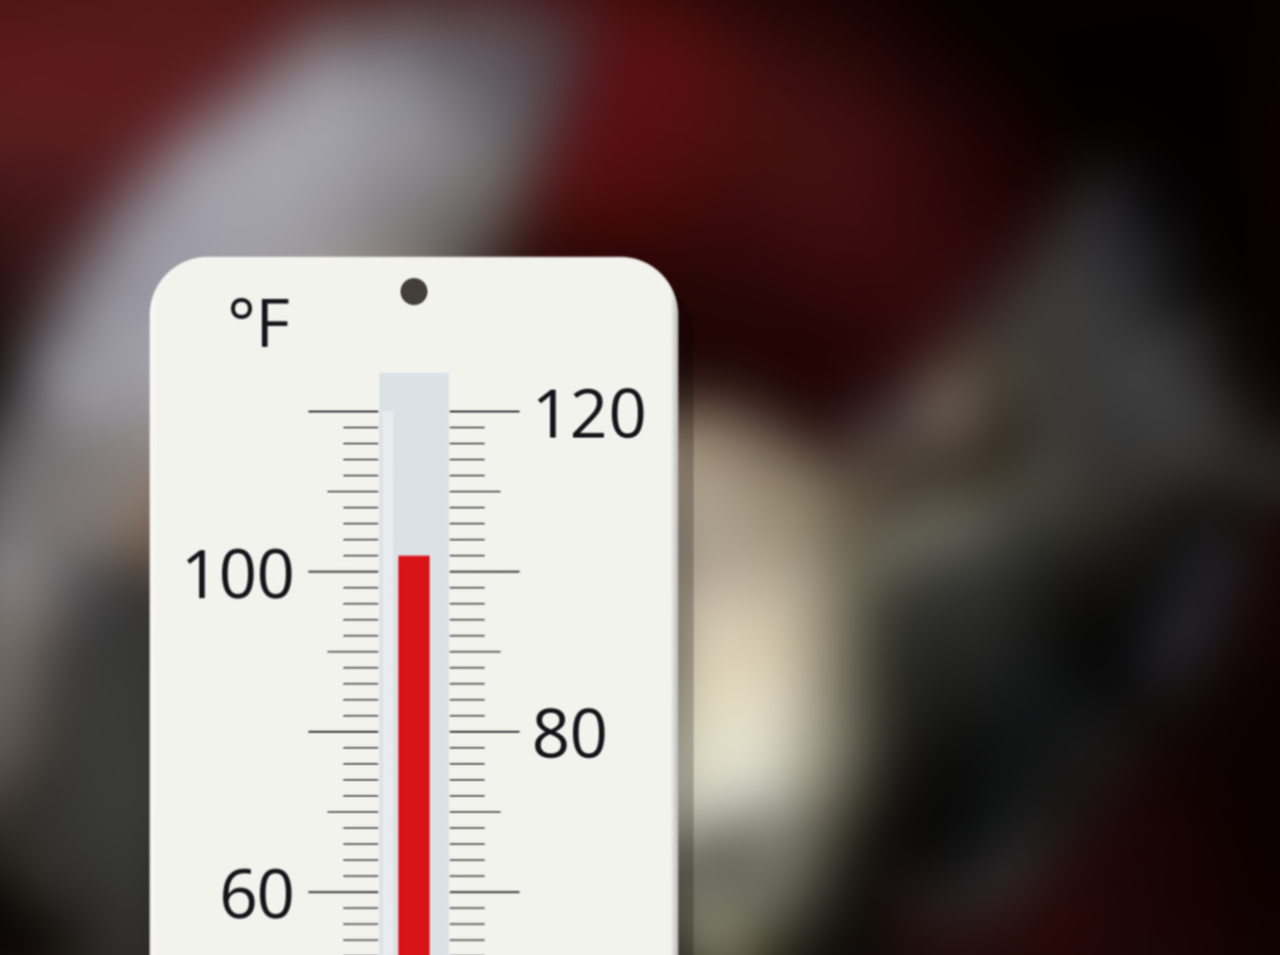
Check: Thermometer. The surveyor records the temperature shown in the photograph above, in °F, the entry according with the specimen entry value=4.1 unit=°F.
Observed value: value=102 unit=°F
